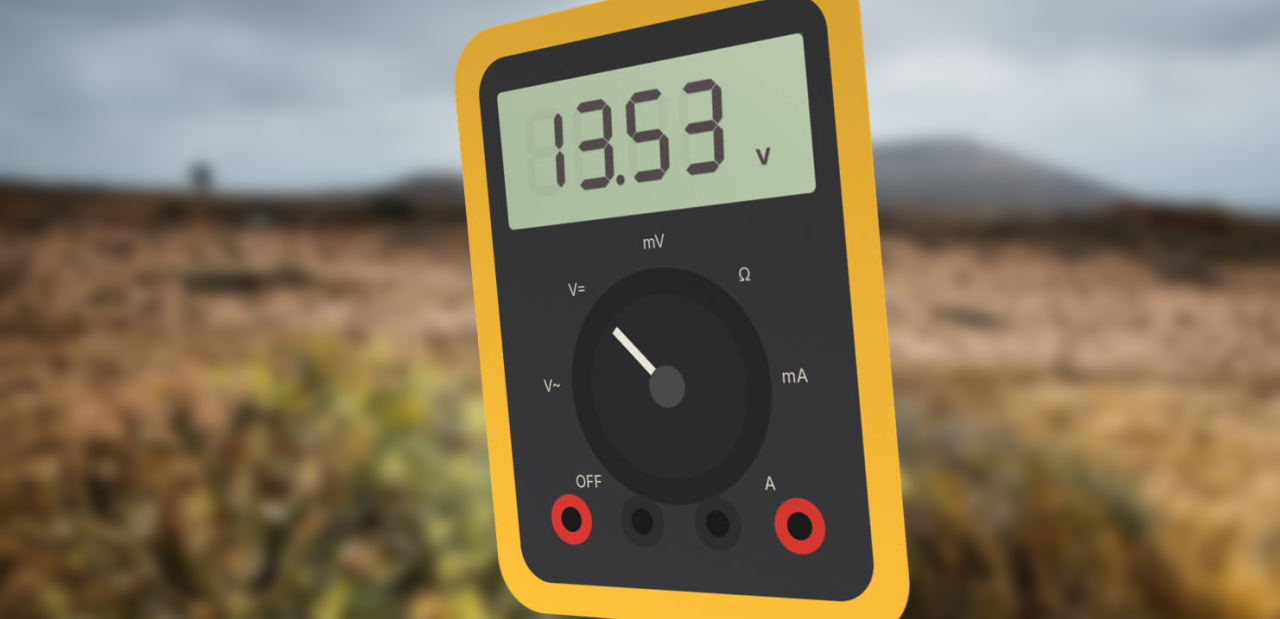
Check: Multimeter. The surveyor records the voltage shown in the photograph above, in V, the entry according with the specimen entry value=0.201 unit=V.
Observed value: value=13.53 unit=V
